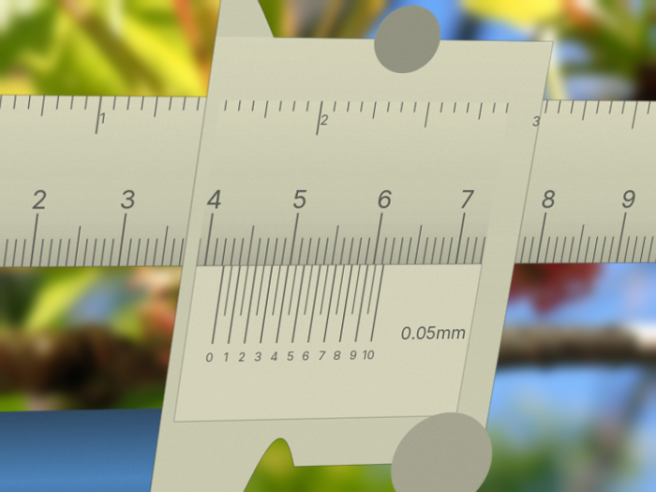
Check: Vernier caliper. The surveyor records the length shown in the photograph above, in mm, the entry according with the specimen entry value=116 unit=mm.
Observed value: value=42.2 unit=mm
